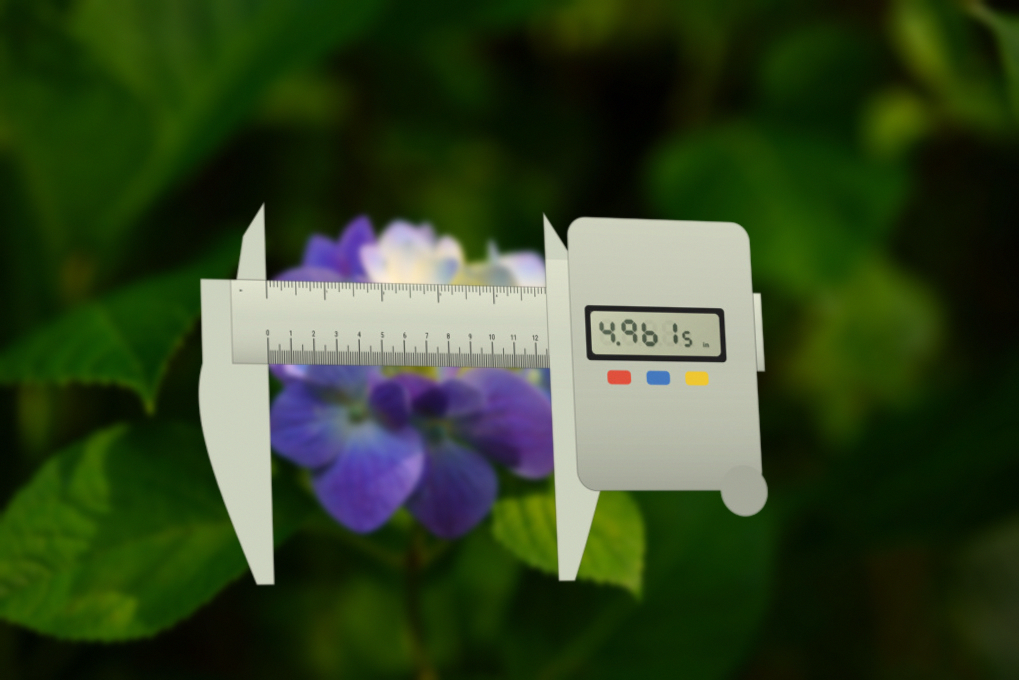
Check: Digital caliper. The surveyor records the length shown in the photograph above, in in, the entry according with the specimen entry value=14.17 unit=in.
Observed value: value=4.9615 unit=in
